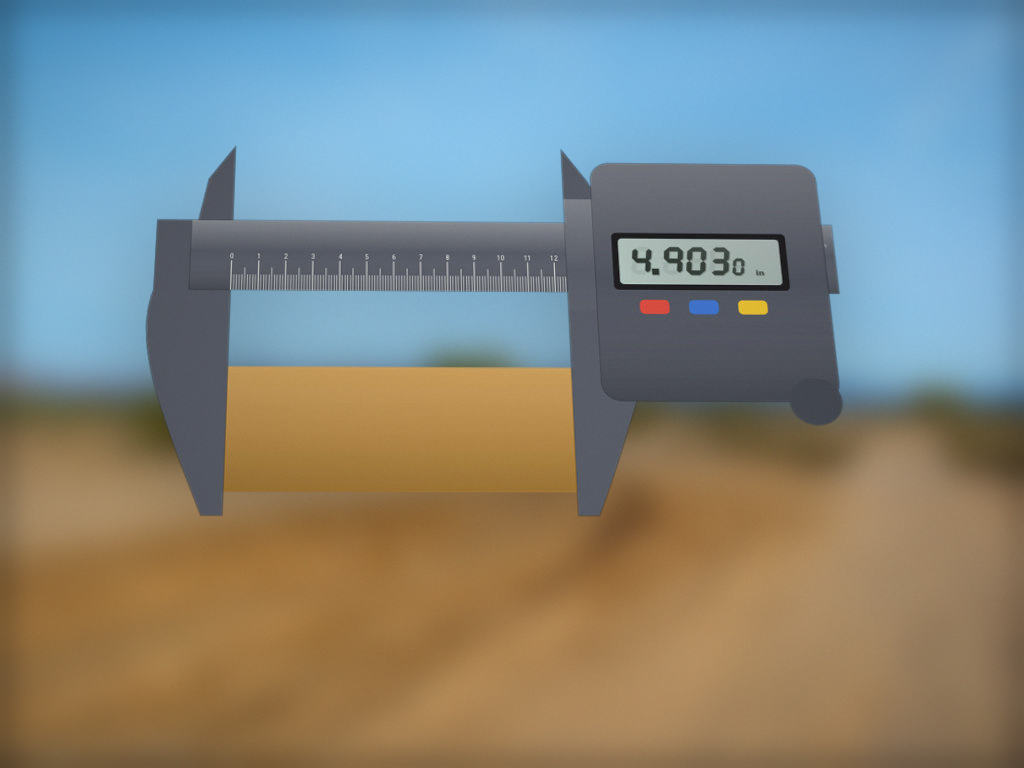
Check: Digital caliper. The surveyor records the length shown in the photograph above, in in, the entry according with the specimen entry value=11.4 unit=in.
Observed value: value=4.9030 unit=in
